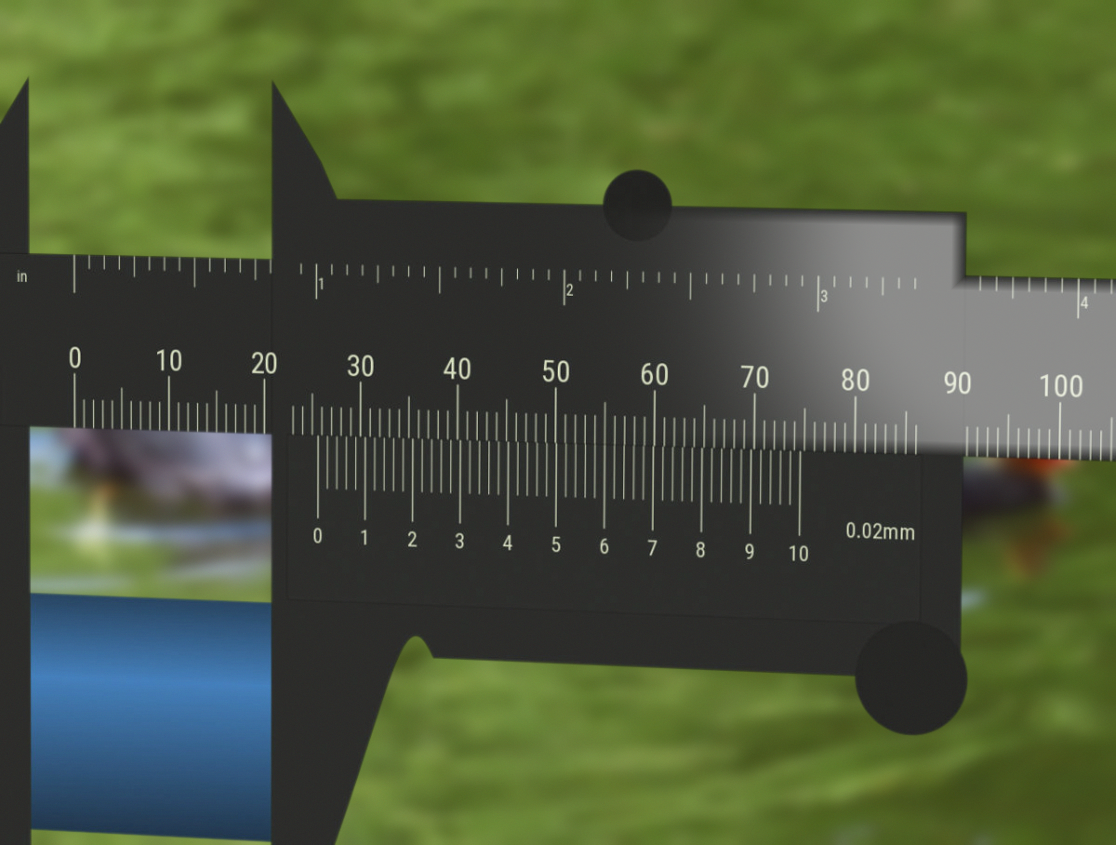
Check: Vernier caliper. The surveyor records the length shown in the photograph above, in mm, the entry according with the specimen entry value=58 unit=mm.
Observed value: value=25.6 unit=mm
